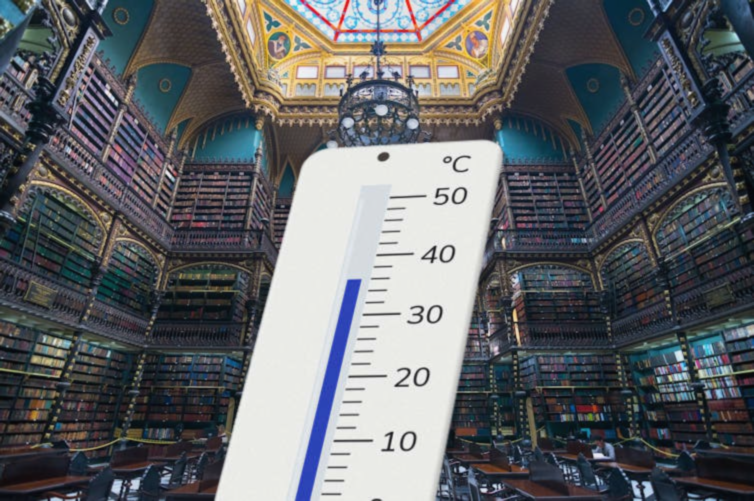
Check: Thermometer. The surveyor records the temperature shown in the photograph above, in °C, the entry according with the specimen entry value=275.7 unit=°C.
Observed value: value=36 unit=°C
